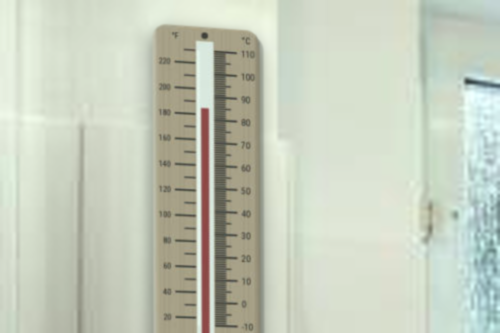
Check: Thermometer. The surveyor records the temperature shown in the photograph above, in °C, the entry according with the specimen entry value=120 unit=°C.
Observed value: value=85 unit=°C
